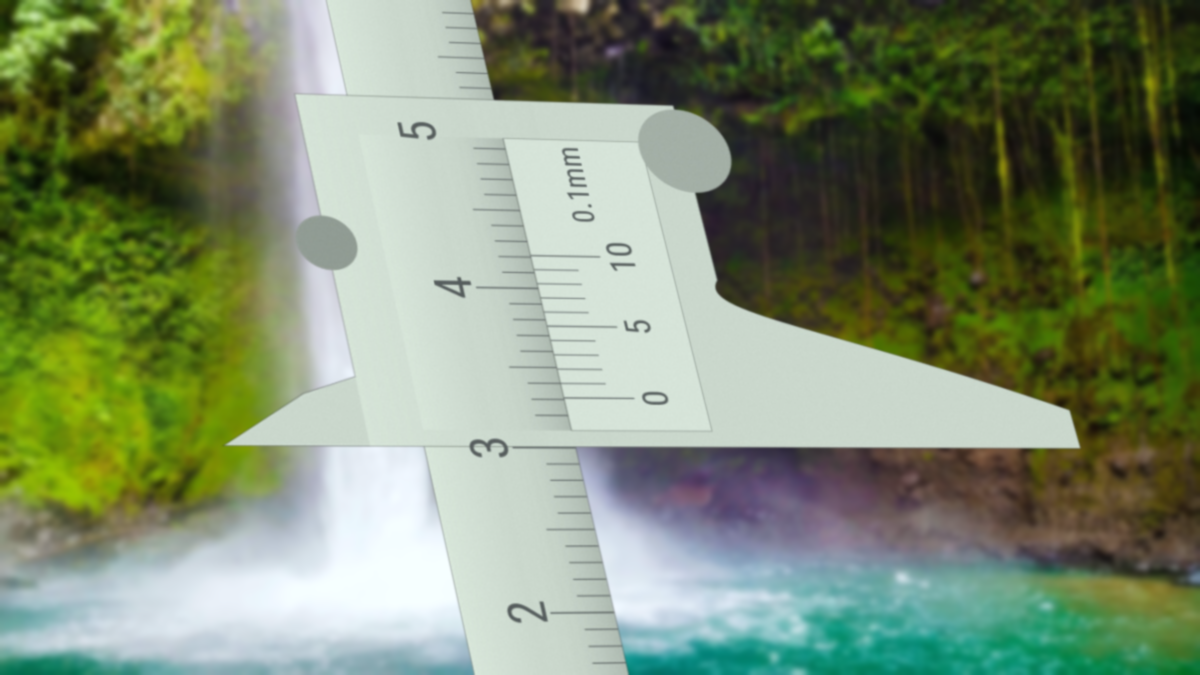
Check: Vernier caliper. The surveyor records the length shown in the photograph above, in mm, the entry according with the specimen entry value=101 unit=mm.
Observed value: value=33.1 unit=mm
